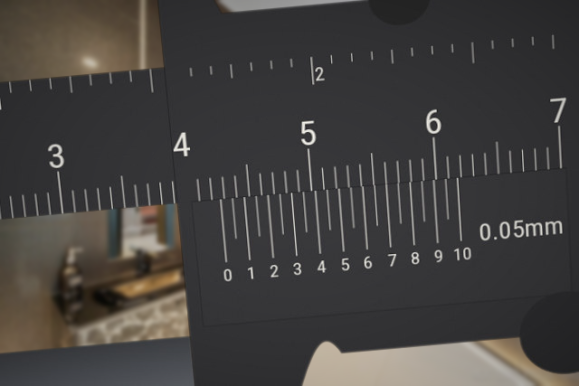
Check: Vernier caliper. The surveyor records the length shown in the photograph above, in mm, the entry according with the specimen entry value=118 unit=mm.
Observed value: value=42.7 unit=mm
